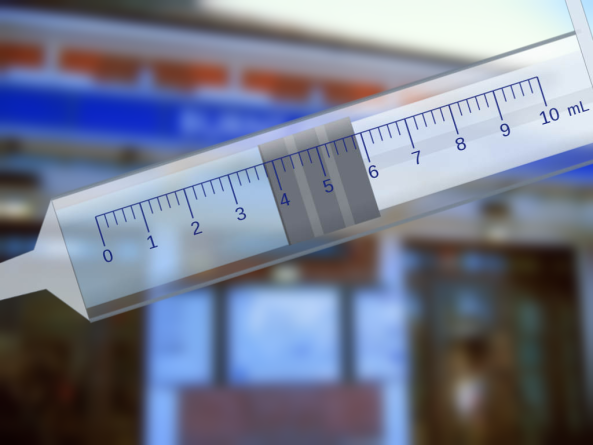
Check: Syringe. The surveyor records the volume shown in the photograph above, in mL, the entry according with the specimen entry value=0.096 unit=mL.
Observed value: value=3.8 unit=mL
